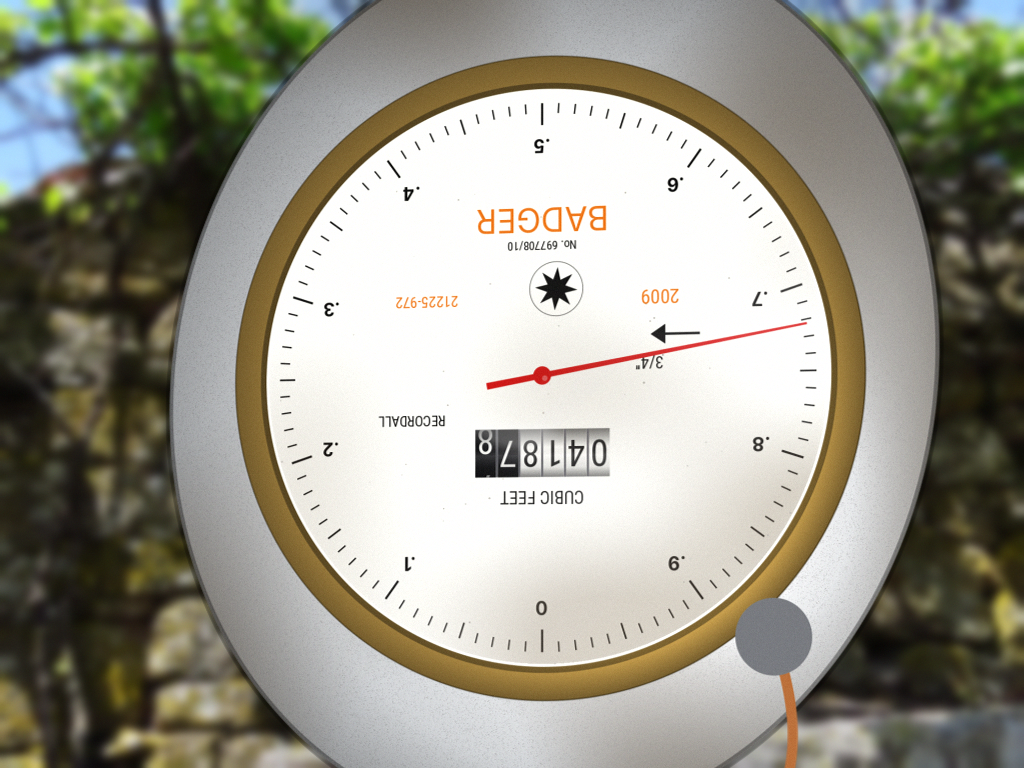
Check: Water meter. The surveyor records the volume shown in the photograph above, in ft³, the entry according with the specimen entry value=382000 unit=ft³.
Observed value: value=41877.72 unit=ft³
